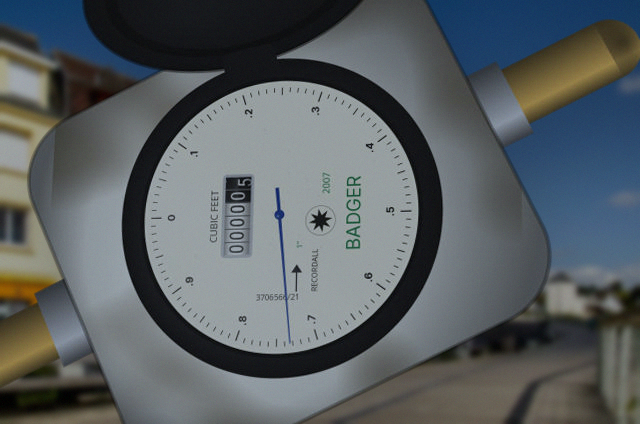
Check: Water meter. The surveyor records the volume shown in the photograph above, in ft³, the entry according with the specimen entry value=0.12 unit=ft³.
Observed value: value=4.73 unit=ft³
